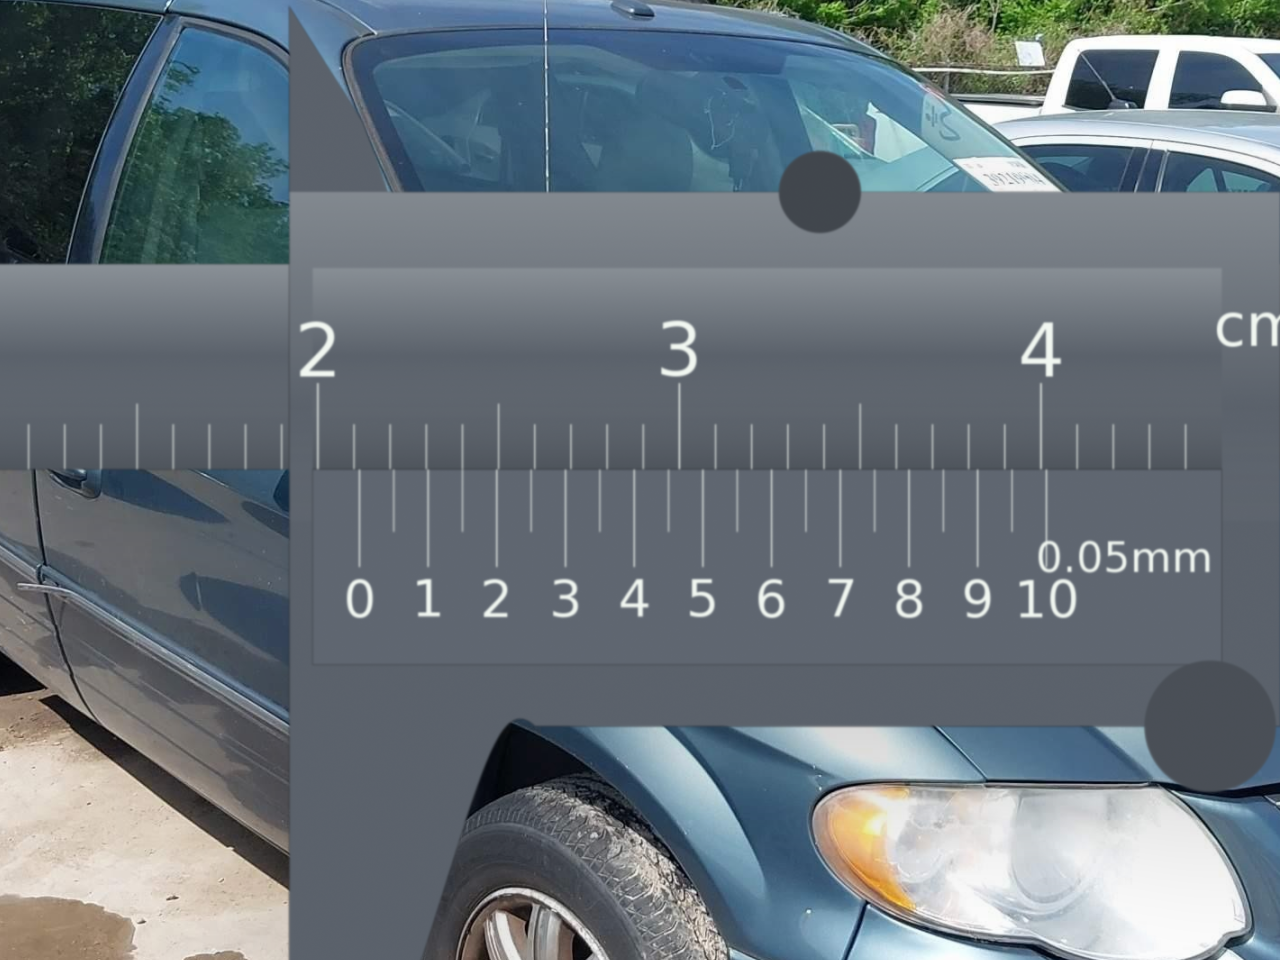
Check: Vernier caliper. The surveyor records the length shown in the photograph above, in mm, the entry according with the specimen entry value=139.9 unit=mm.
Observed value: value=21.15 unit=mm
